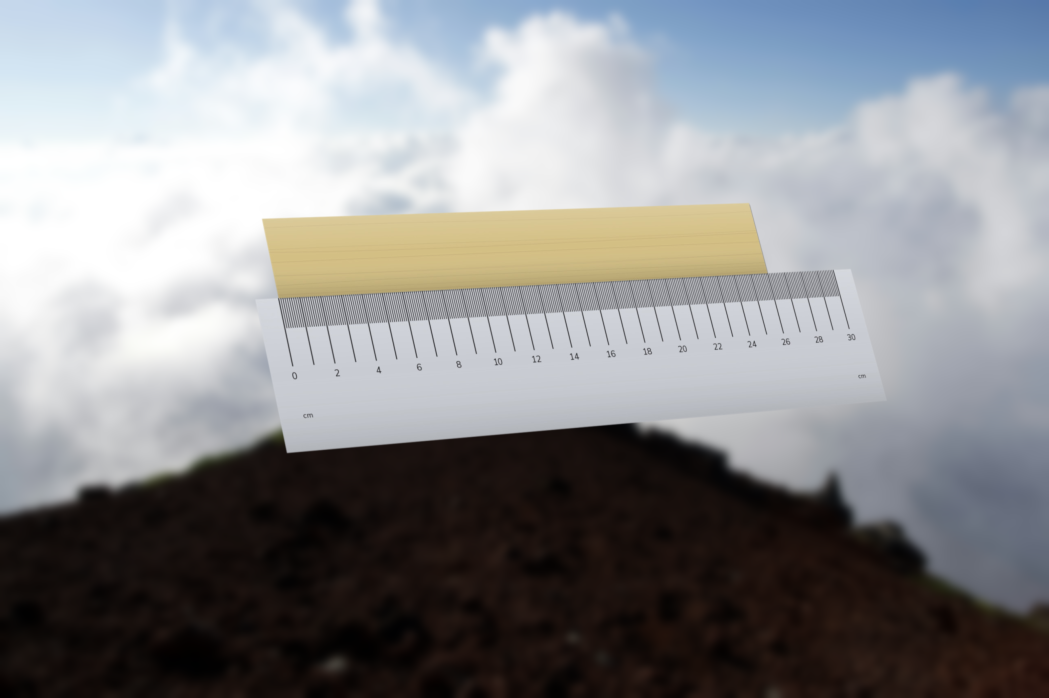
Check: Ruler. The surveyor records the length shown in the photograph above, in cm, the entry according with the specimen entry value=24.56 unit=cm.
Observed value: value=26 unit=cm
